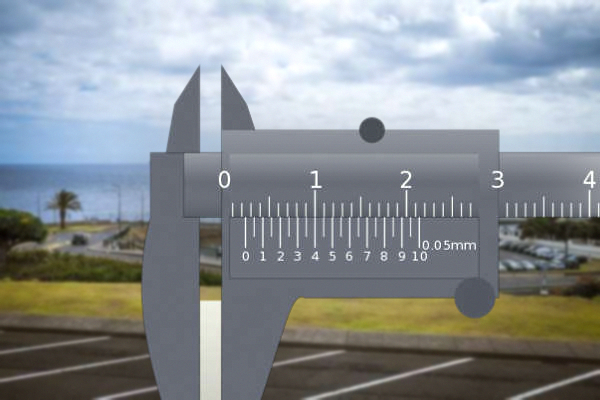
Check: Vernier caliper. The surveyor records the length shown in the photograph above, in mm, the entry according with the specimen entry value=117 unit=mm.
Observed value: value=2.4 unit=mm
